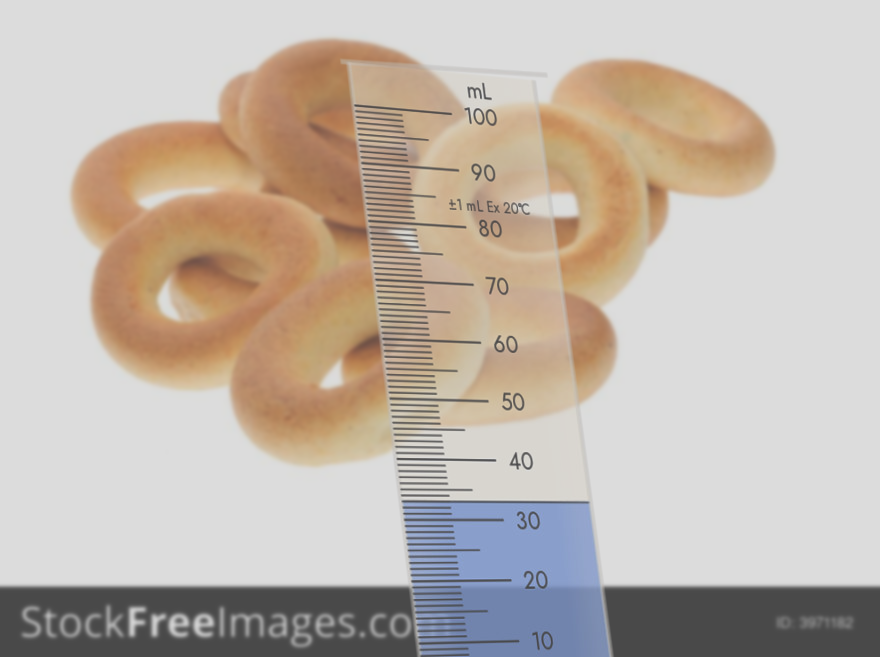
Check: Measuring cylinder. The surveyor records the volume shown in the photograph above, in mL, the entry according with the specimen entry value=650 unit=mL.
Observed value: value=33 unit=mL
